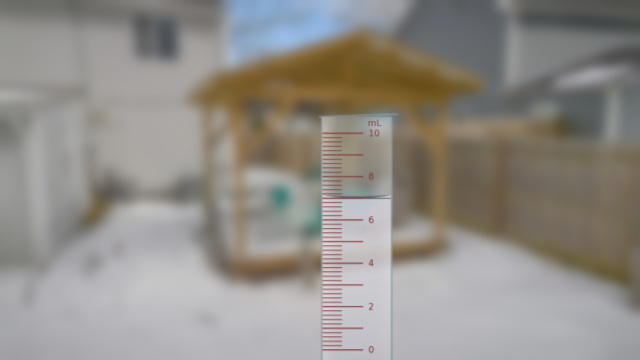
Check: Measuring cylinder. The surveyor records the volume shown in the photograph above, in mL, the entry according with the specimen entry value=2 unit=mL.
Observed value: value=7 unit=mL
